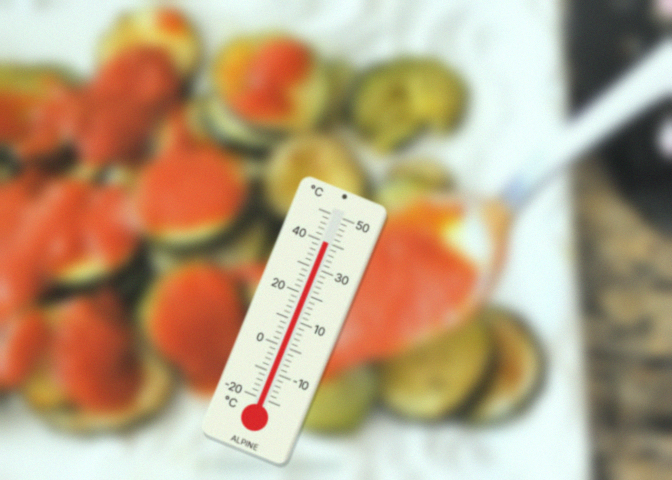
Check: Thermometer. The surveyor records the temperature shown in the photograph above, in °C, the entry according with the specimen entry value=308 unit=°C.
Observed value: value=40 unit=°C
